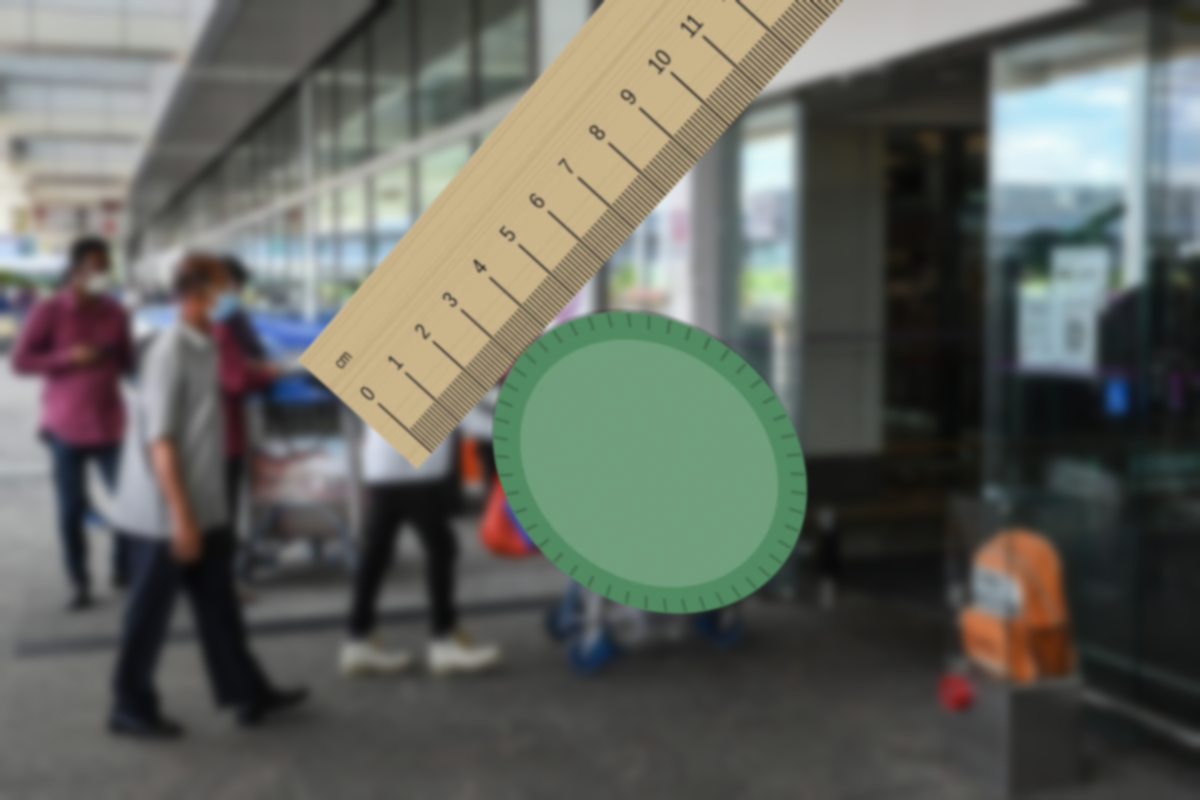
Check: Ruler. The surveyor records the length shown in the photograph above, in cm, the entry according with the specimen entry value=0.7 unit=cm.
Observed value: value=6.5 unit=cm
